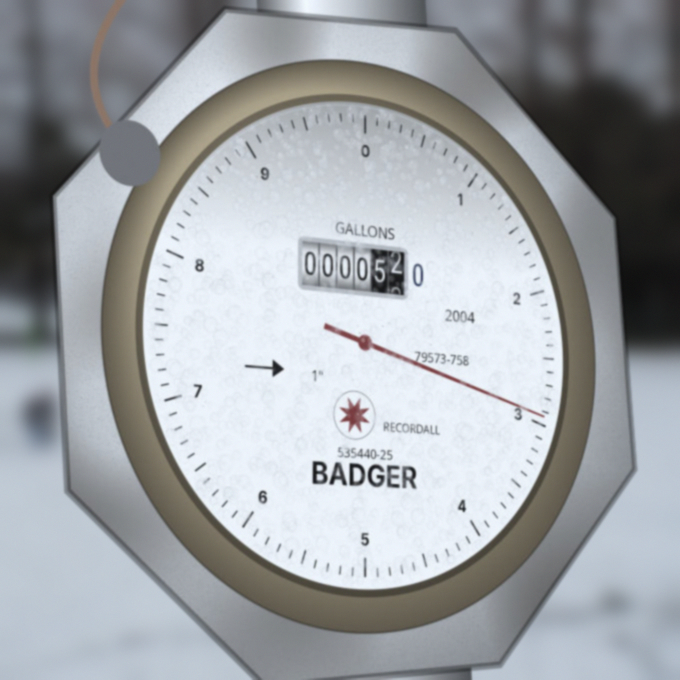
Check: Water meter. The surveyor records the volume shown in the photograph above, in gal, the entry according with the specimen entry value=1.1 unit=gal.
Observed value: value=522.9 unit=gal
